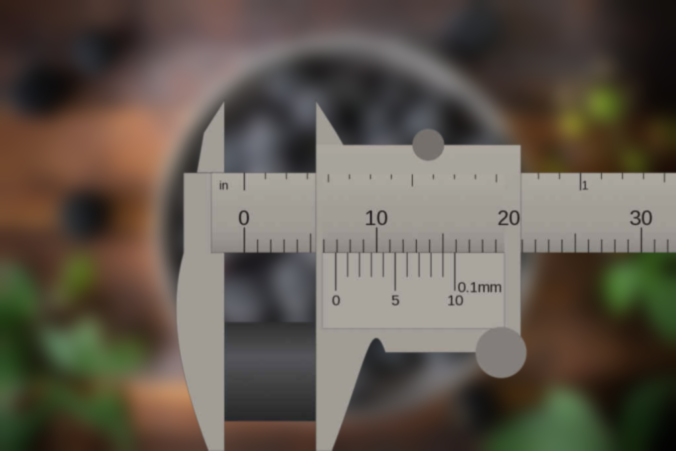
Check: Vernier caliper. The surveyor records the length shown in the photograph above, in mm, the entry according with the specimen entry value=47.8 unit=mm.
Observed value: value=6.9 unit=mm
